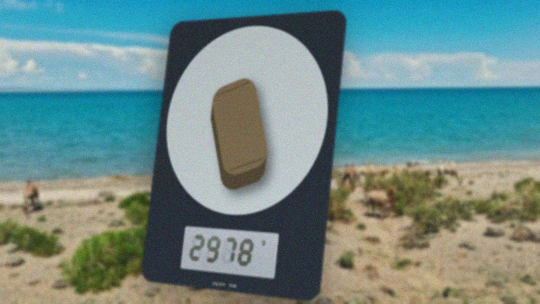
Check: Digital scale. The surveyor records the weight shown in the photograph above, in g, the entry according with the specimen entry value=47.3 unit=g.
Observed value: value=2978 unit=g
